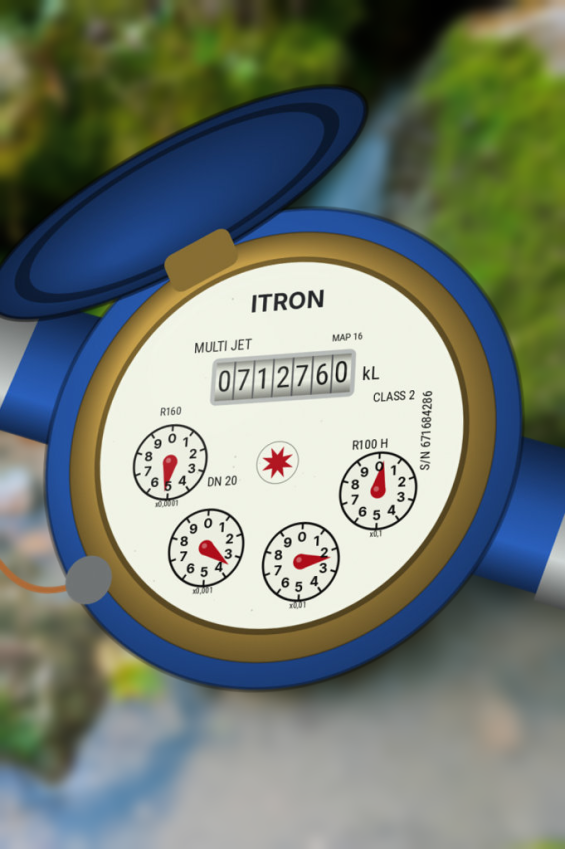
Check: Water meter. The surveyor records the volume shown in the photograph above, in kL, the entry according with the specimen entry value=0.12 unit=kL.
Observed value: value=712760.0235 unit=kL
